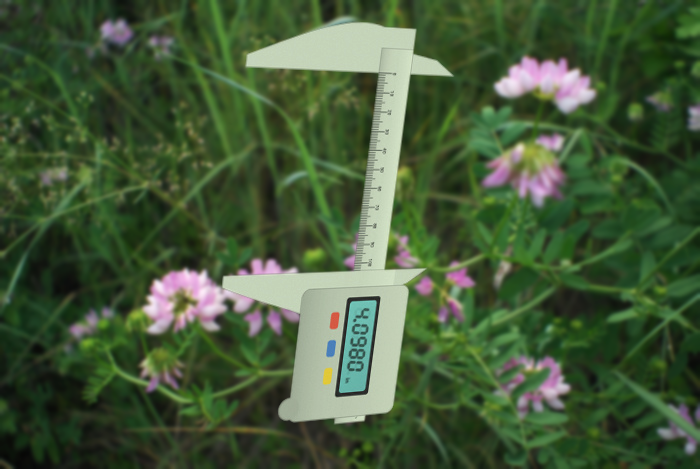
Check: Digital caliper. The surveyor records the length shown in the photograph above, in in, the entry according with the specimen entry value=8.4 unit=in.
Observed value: value=4.0980 unit=in
